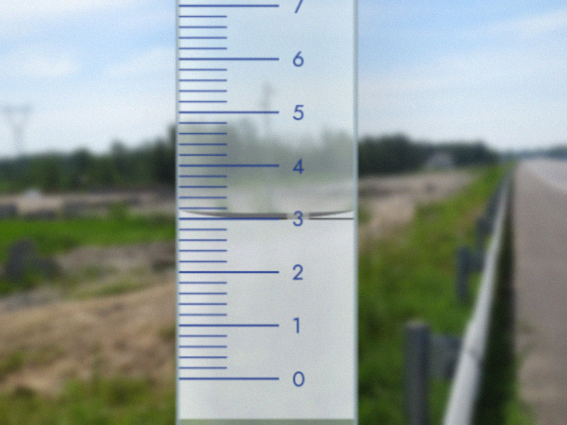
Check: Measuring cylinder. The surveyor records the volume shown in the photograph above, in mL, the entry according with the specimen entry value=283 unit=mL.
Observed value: value=3 unit=mL
